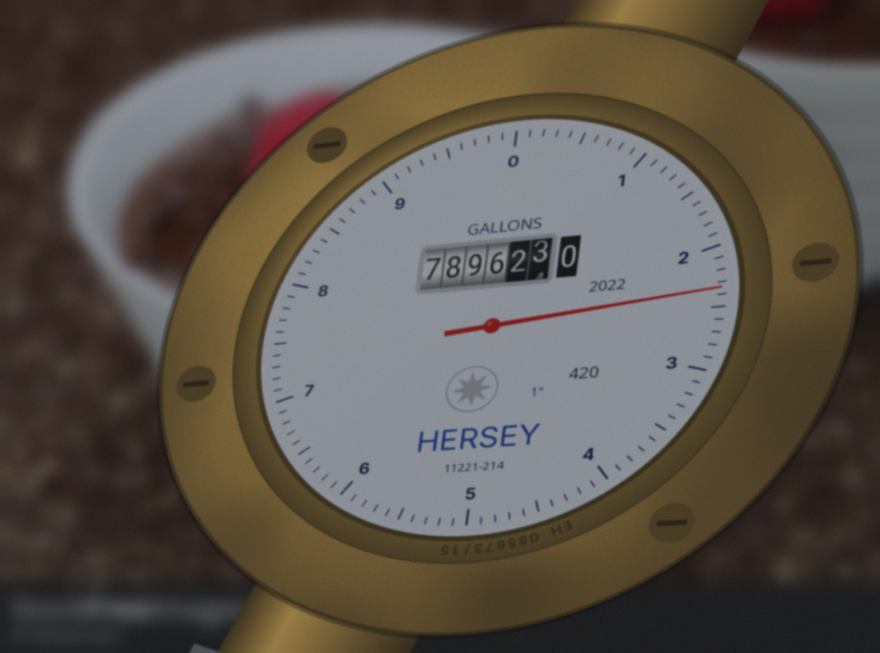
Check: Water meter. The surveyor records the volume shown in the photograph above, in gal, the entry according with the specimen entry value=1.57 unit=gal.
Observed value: value=7896232.3 unit=gal
